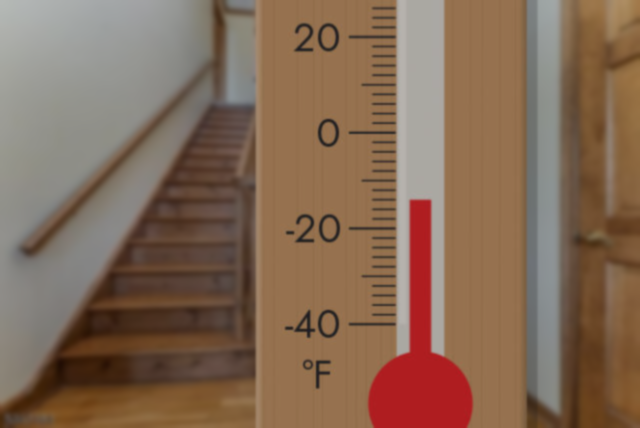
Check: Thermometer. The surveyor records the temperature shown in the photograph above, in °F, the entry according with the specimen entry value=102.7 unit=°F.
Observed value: value=-14 unit=°F
